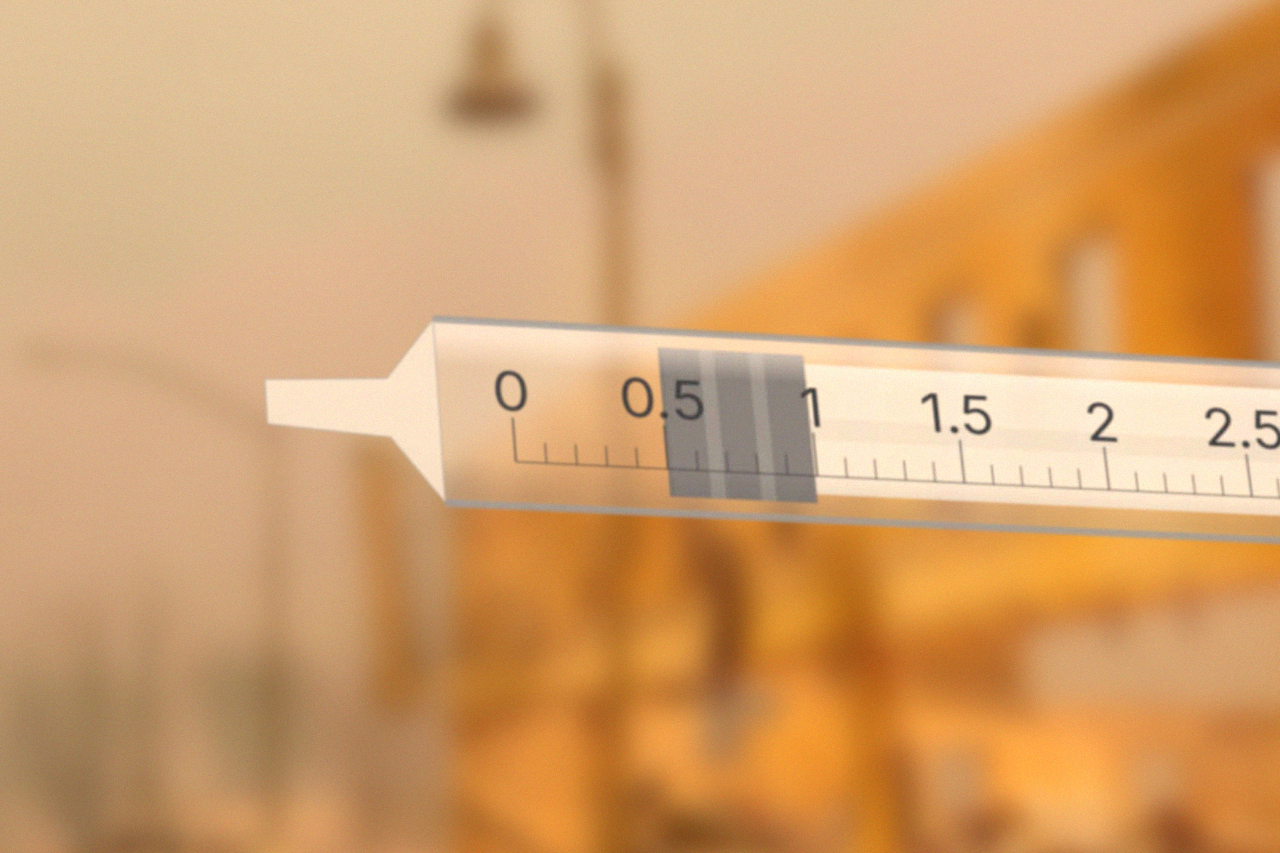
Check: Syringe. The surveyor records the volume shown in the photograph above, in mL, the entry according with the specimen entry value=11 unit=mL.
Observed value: value=0.5 unit=mL
